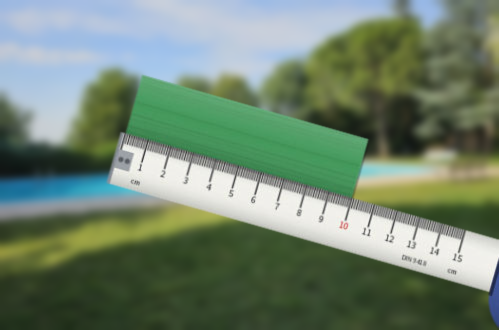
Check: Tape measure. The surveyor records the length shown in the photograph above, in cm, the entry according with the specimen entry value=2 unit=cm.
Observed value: value=10 unit=cm
